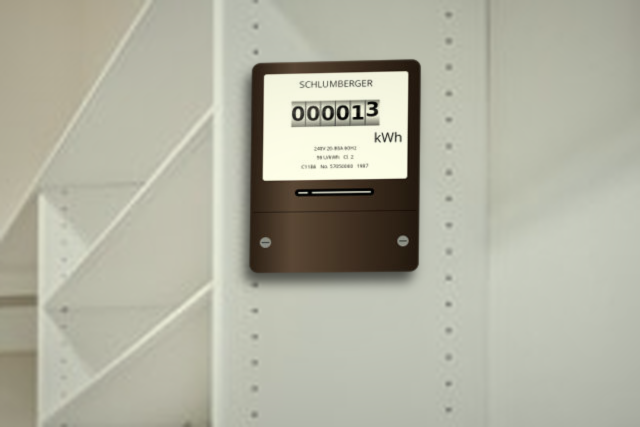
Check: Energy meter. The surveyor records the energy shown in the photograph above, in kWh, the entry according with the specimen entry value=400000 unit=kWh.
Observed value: value=13 unit=kWh
